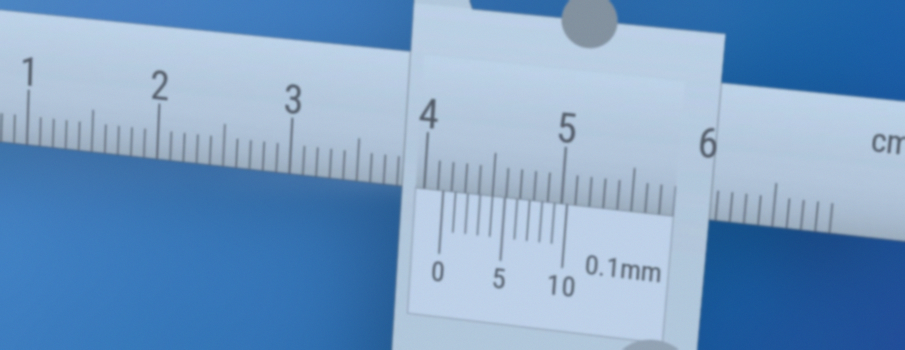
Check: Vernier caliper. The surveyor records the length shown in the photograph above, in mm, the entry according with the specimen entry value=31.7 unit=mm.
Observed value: value=41.4 unit=mm
